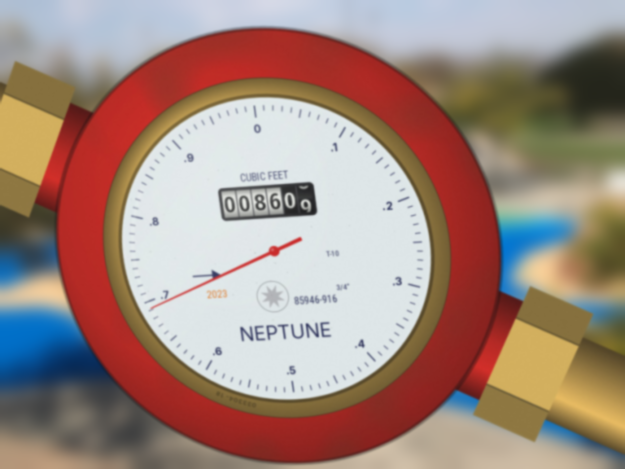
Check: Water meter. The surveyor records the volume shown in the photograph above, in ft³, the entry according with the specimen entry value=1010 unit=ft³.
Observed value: value=8608.69 unit=ft³
